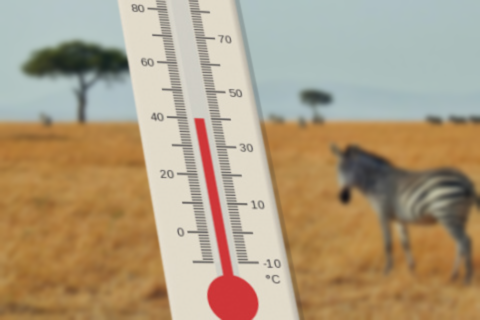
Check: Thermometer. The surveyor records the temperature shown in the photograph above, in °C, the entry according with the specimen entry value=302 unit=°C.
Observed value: value=40 unit=°C
